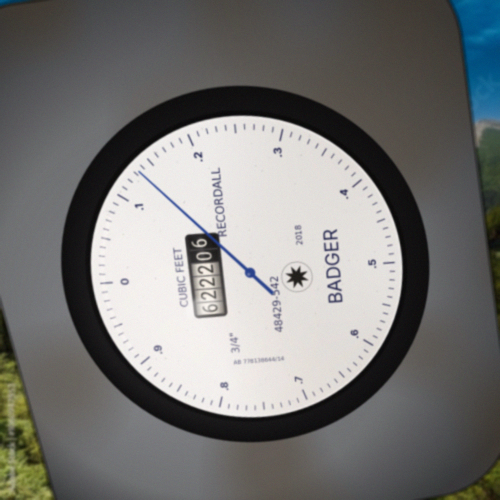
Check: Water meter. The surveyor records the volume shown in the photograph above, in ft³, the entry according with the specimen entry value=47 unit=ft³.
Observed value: value=622206.13 unit=ft³
